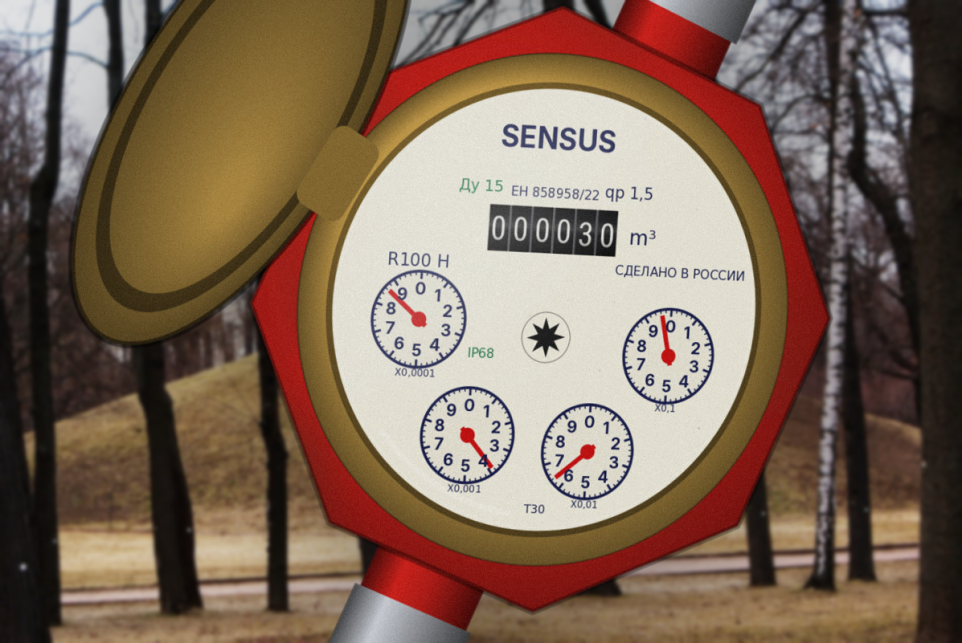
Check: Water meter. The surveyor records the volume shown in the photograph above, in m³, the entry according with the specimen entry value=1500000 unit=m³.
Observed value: value=29.9638 unit=m³
